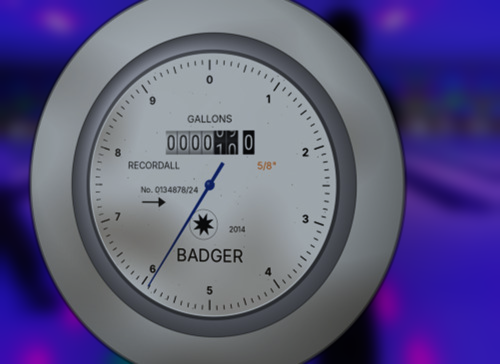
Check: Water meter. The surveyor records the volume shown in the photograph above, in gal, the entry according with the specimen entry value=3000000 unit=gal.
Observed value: value=95.9 unit=gal
